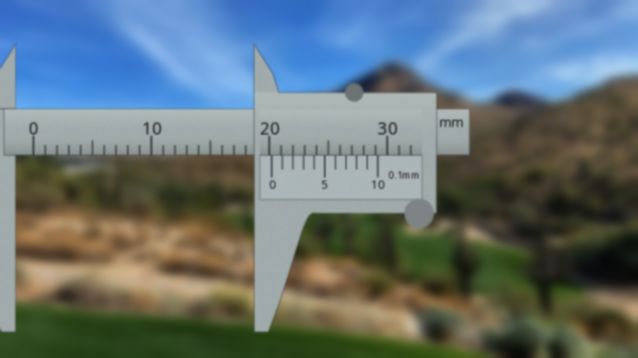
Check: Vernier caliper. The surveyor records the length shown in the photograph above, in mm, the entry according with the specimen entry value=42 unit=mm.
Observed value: value=20.2 unit=mm
